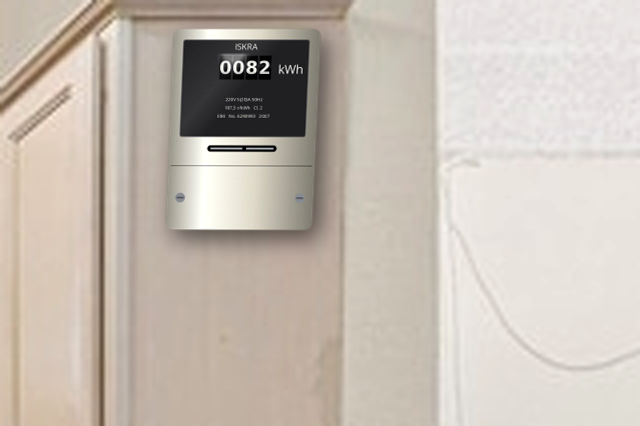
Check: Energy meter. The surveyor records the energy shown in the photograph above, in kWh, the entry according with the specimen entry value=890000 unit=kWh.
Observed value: value=82 unit=kWh
